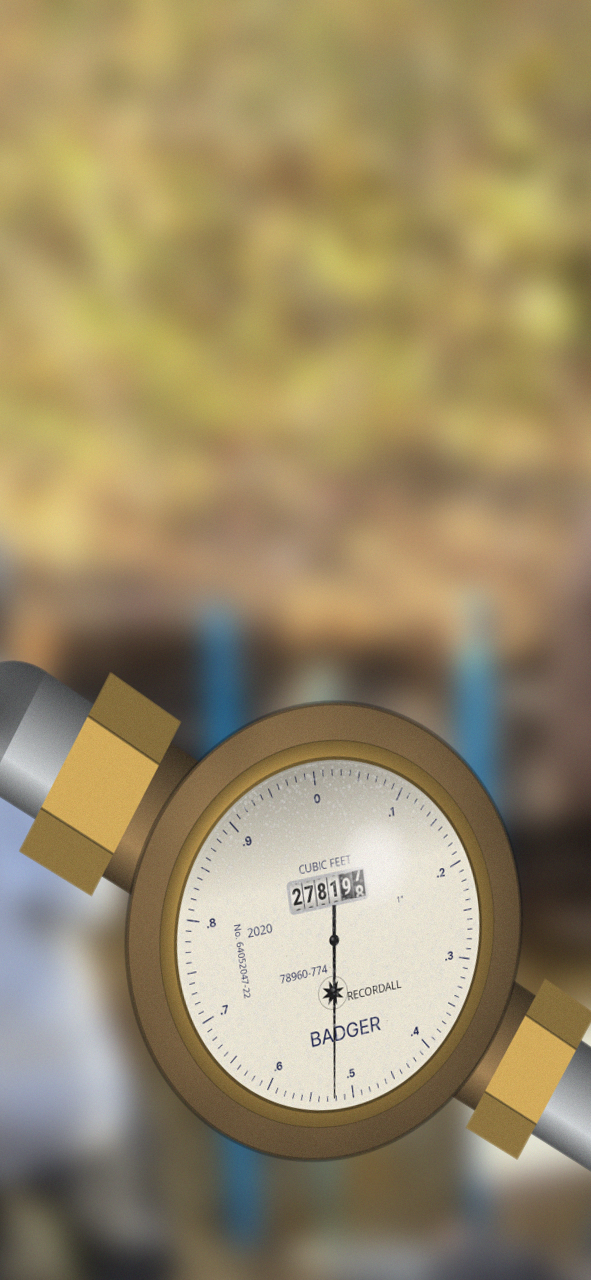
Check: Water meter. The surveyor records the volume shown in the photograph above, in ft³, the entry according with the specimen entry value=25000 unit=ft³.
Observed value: value=278197.52 unit=ft³
